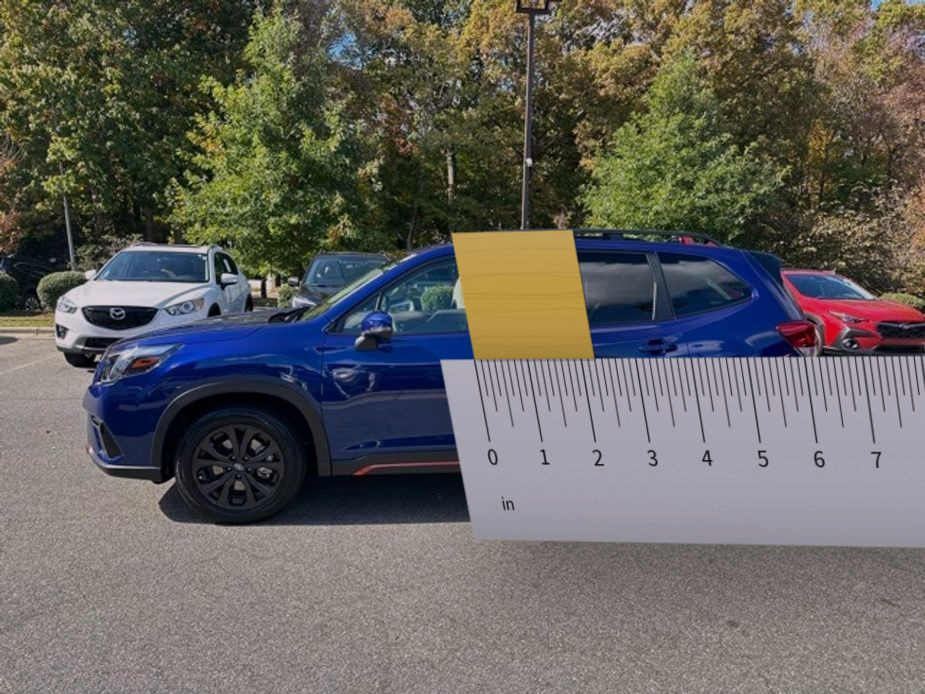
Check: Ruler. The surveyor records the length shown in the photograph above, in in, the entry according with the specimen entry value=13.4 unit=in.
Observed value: value=2.25 unit=in
